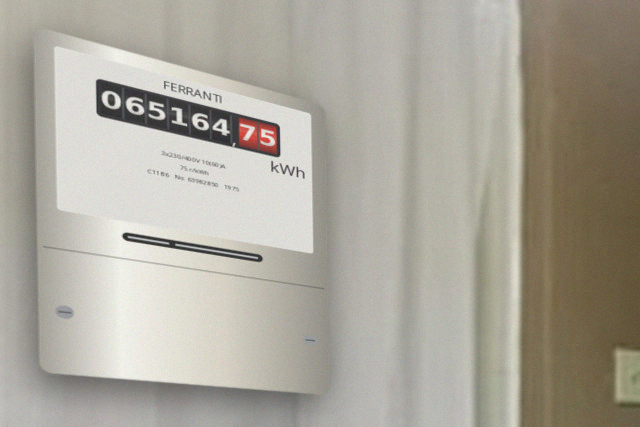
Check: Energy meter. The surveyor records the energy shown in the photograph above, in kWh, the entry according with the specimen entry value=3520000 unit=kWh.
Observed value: value=65164.75 unit=kWh
